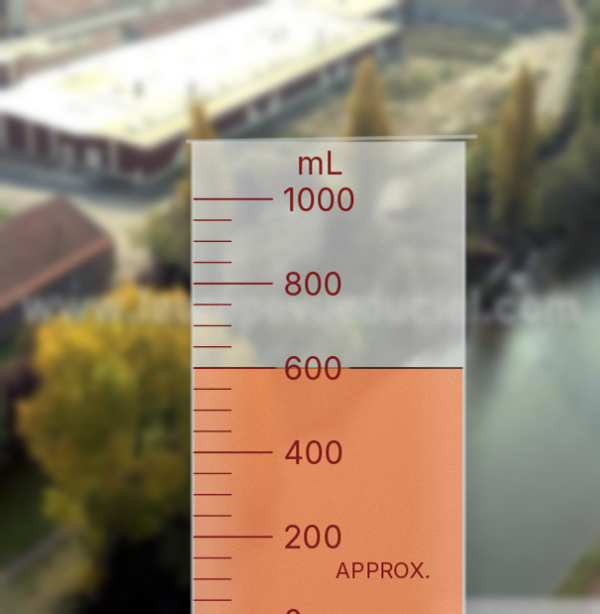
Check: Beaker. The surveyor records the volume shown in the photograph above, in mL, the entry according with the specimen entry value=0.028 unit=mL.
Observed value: value=600 unit=mL
